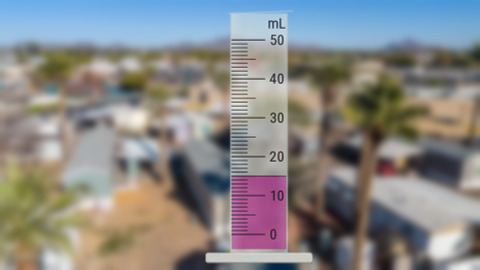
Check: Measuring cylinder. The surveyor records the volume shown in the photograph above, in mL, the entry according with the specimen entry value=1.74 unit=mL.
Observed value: value=15 unit=mL
